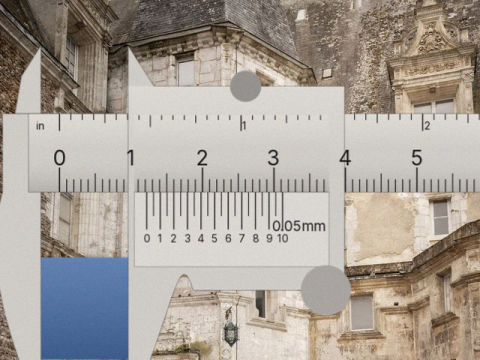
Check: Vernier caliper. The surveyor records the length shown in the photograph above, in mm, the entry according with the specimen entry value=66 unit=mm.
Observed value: value=12.2 unit=mm
